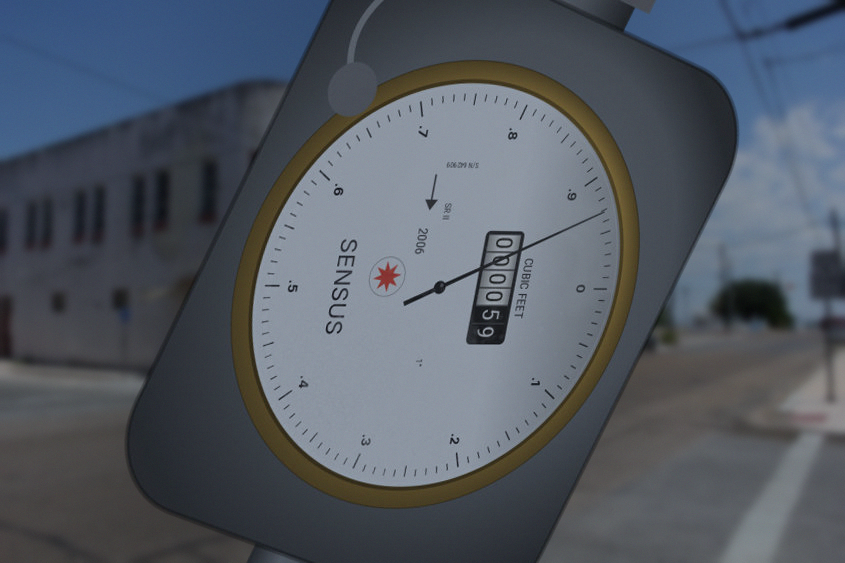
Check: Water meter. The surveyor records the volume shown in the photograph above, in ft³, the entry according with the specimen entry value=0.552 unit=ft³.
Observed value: value=58.93 unit=ft³
